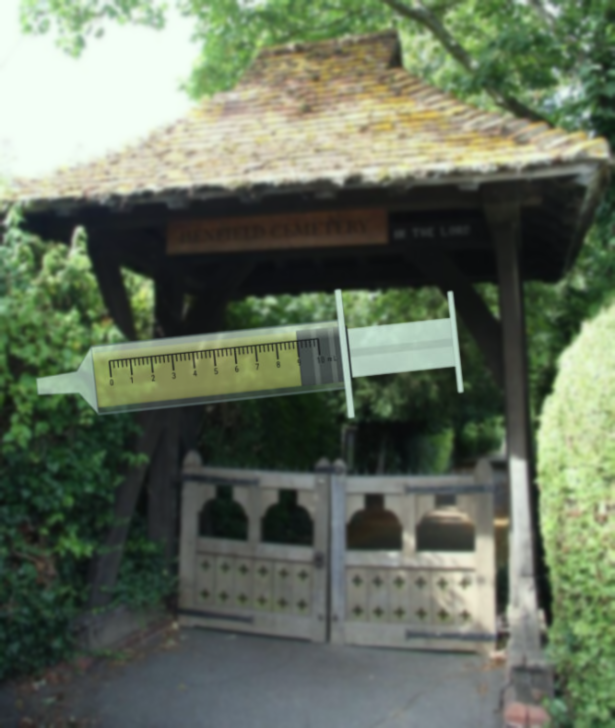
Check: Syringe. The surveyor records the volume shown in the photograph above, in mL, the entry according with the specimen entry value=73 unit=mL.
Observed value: value=9 unit=mL
